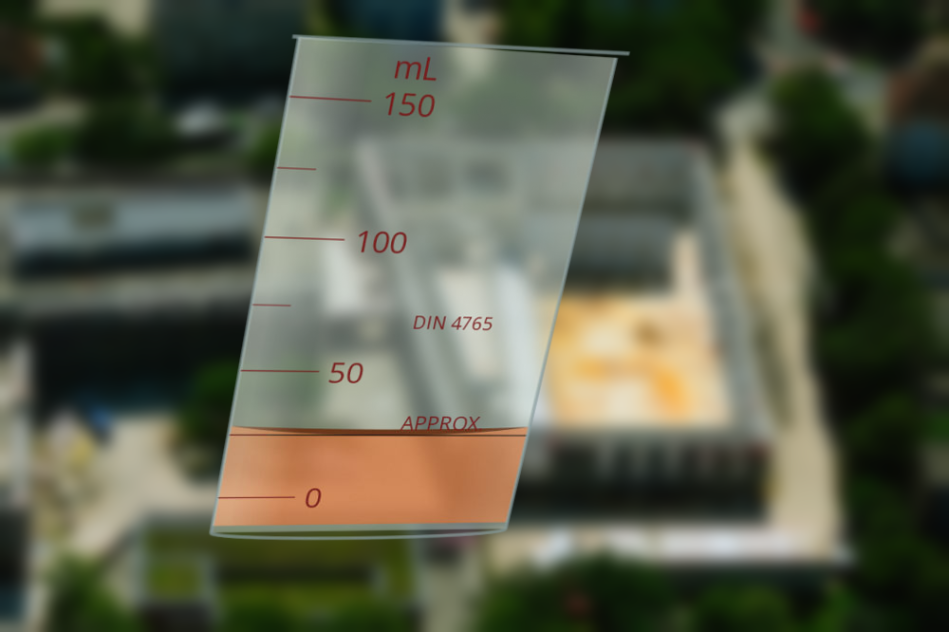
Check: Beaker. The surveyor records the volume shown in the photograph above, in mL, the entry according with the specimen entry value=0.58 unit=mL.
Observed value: value=25 unit=mL
